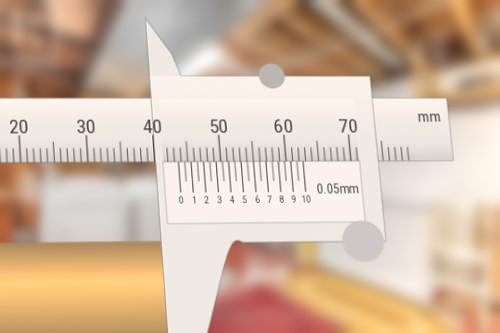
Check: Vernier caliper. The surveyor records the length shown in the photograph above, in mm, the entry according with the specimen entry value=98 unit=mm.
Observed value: value=43.6 unit=mm
